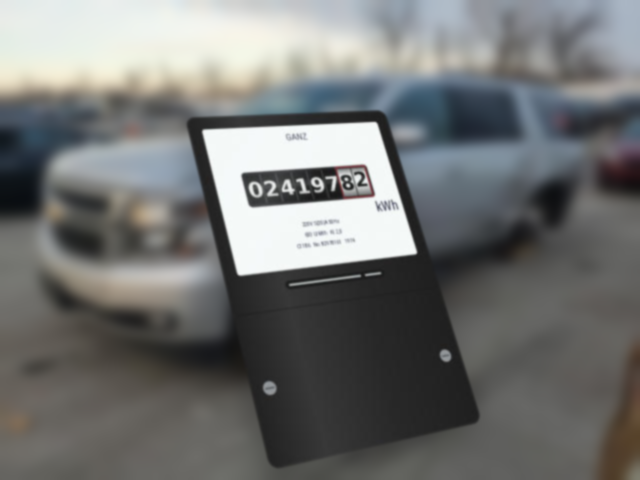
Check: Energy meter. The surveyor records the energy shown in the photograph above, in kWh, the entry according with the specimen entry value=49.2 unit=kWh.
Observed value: value=24197.82 unit=kWh
